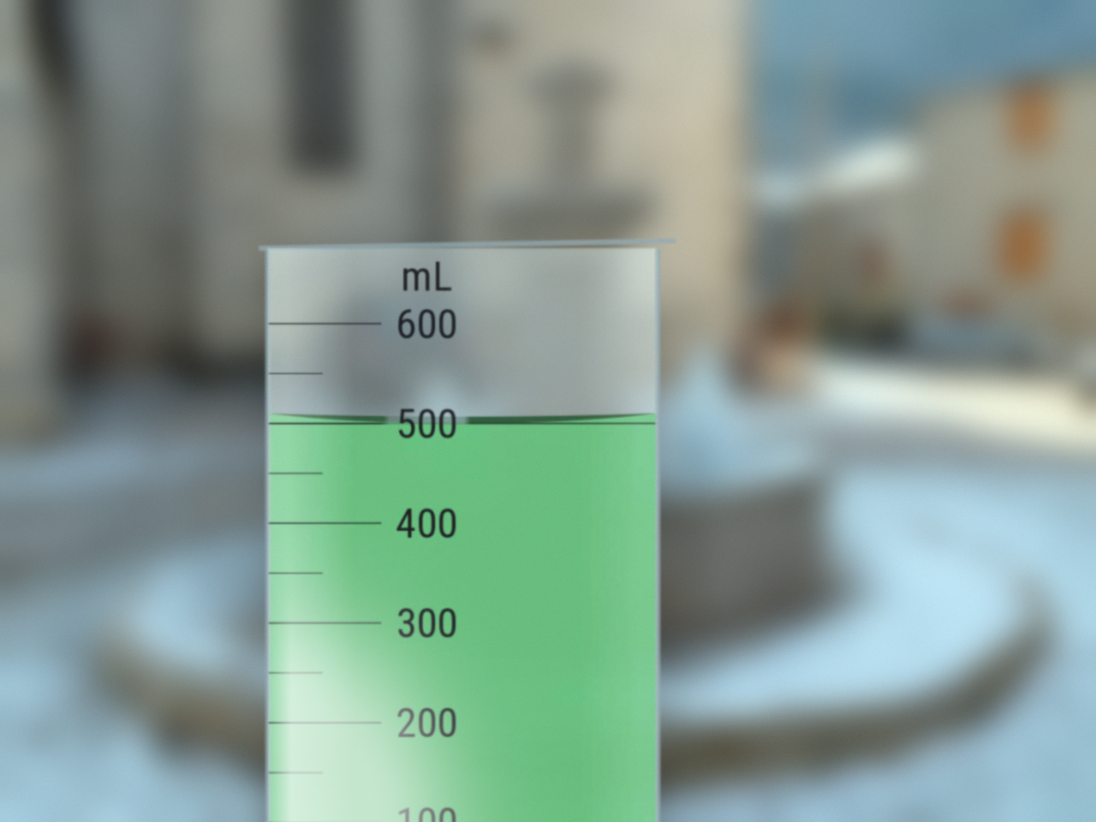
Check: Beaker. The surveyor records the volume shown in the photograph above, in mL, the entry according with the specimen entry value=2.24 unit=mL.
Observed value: value=500 unit=mL
